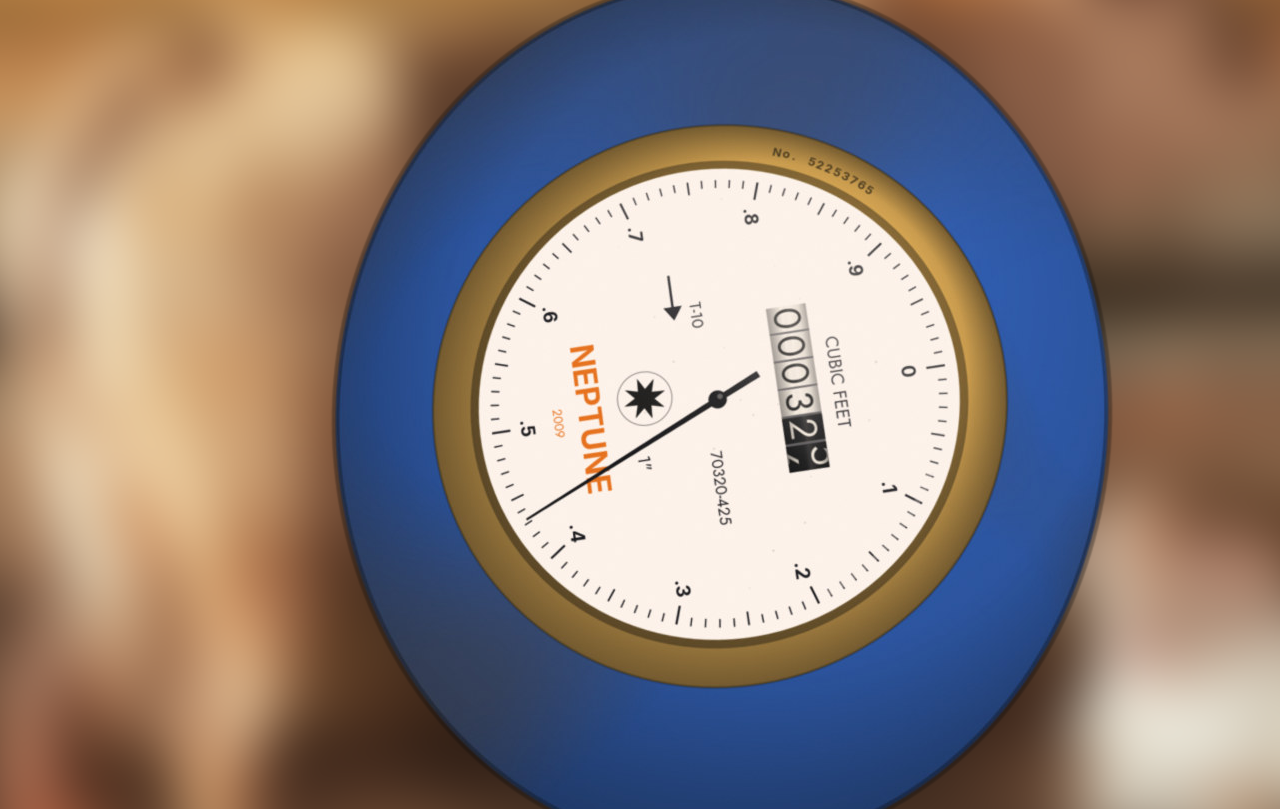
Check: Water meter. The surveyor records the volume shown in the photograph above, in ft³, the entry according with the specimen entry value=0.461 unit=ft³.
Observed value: value=325.43 unit=ft³
